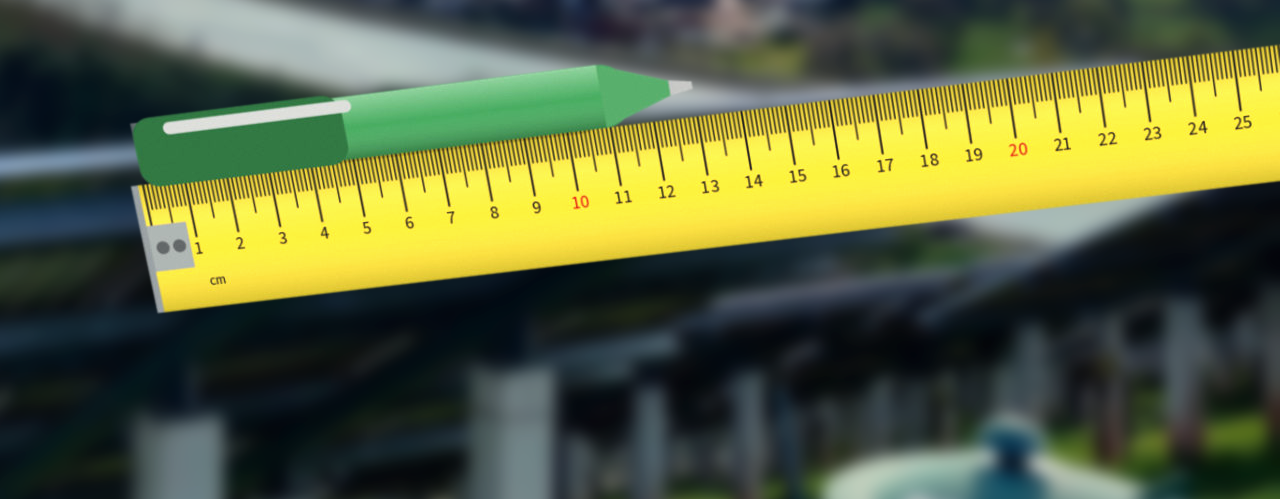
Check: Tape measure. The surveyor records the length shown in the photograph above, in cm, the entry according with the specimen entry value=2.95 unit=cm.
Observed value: value=13 unit=cm
